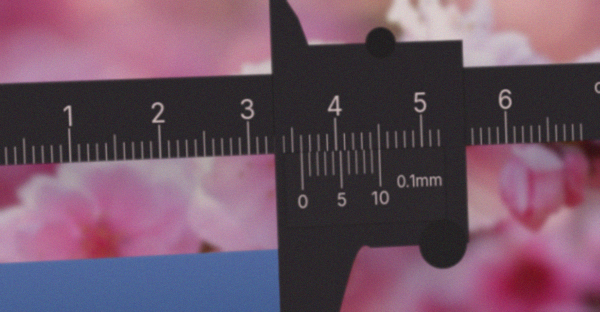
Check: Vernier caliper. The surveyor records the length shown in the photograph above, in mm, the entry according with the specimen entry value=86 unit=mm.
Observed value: value=36.0 unit=mm
